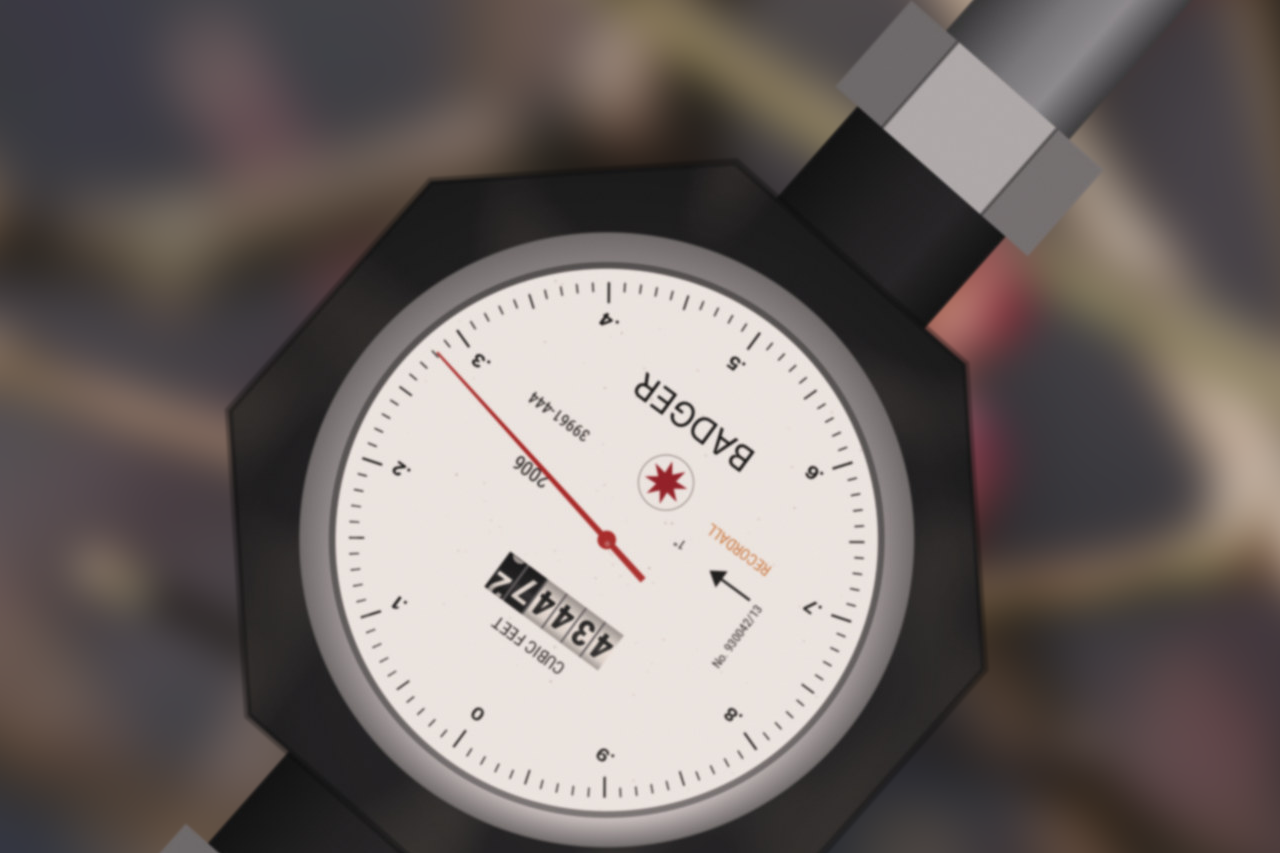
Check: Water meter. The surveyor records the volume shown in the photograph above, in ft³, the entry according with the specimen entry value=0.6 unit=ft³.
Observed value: value=434472.28 unit=ft³
